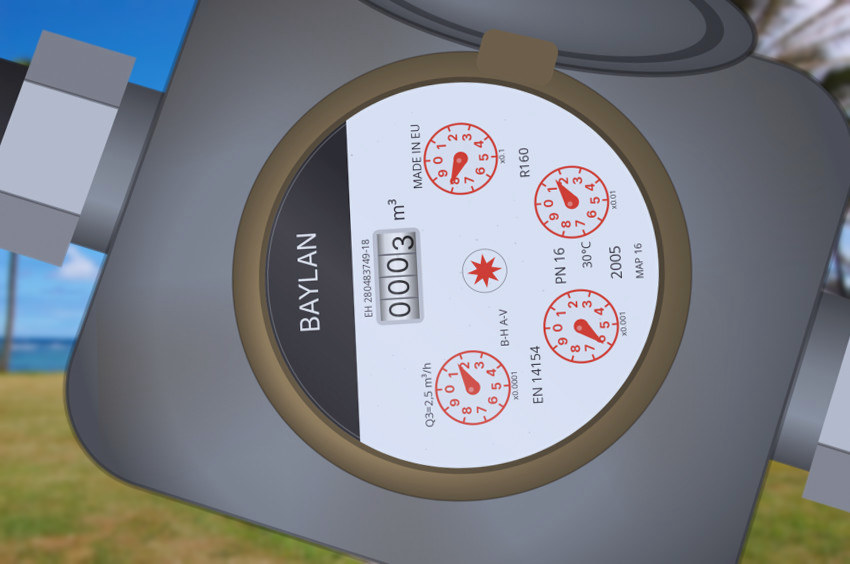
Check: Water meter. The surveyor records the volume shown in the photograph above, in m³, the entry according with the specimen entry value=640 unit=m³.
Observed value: value=2.8161 unit=m³
